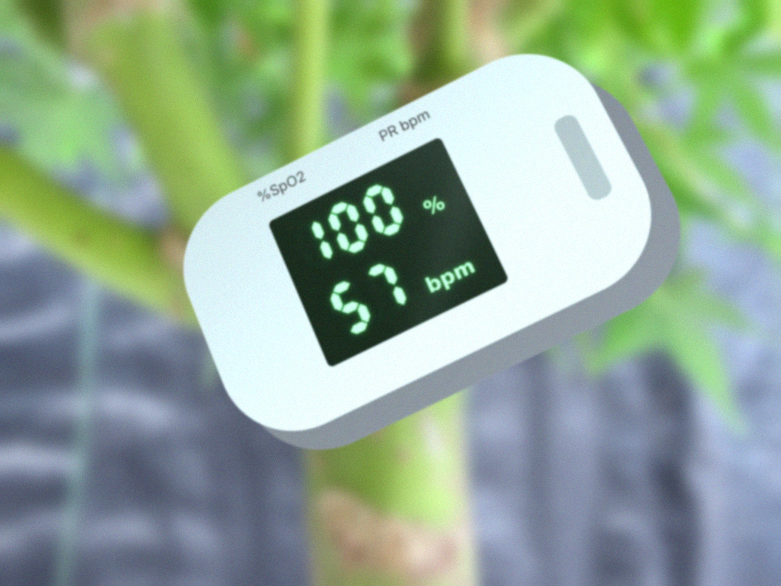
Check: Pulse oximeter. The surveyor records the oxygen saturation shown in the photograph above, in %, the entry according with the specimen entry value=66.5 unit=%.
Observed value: value=100 unit=%
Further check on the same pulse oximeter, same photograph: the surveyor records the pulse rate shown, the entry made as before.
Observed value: value=57 unit=bpm
